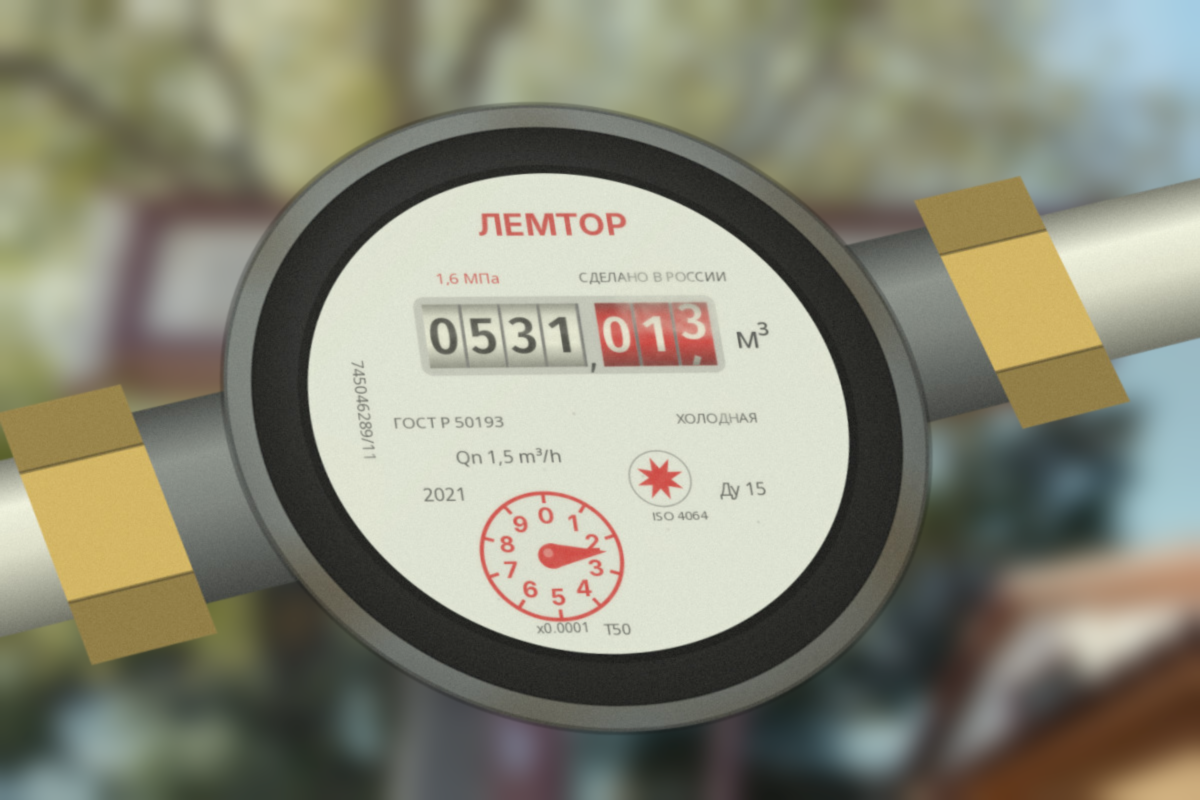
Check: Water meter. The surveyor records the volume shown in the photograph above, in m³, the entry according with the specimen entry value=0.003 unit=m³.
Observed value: value=531.0132 unit=m³
